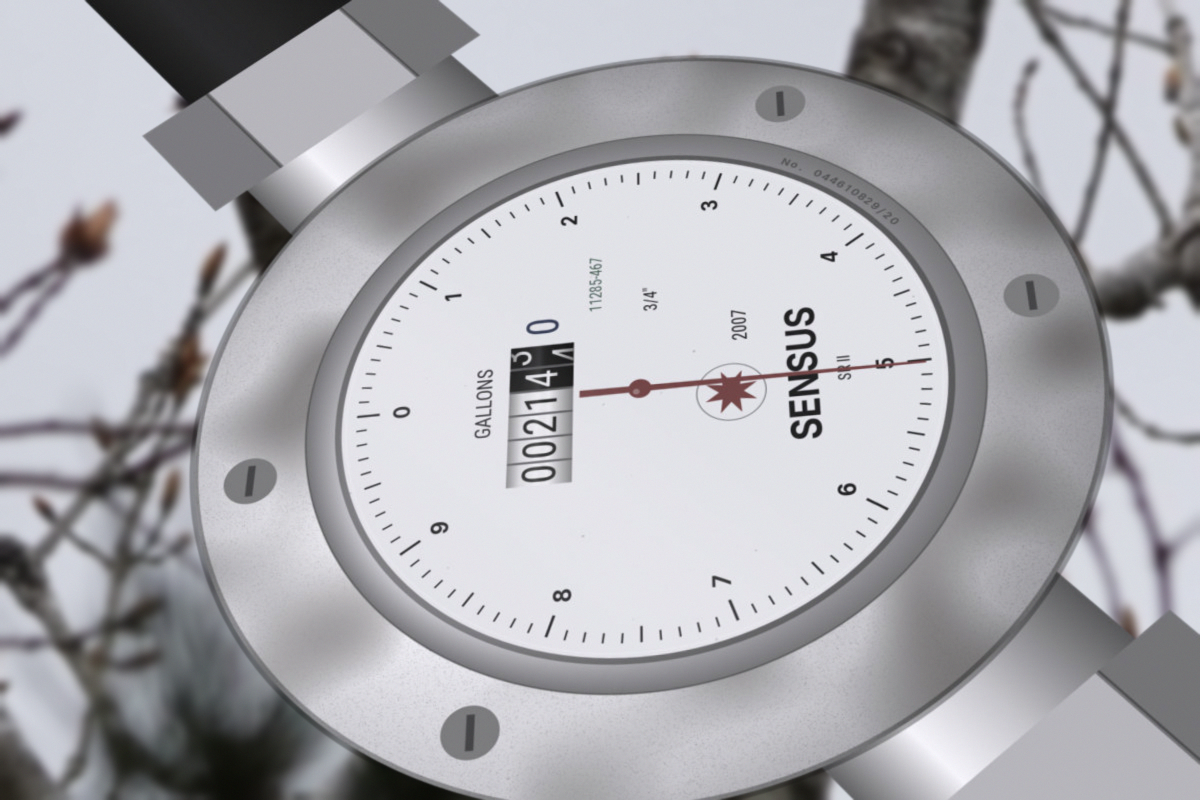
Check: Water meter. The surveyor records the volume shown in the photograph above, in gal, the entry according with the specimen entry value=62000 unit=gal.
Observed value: value=21435.0 unit=gal
